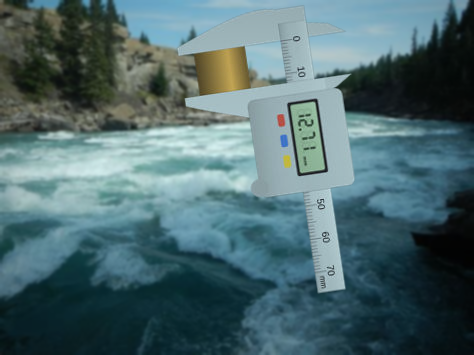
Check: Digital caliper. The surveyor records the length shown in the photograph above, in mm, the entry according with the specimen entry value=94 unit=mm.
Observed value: value=12.71 unit=mm
